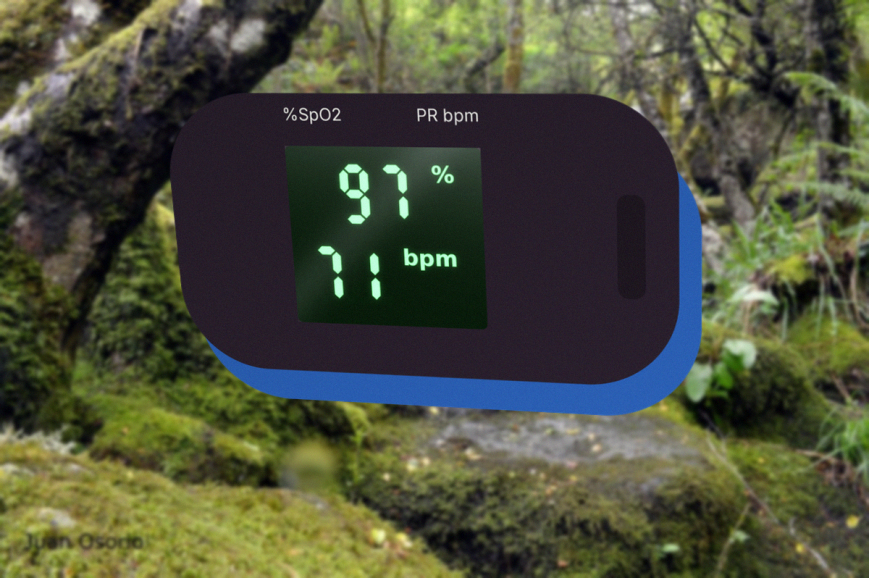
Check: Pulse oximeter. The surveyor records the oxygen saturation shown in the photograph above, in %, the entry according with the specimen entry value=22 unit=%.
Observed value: value=97 unit=%
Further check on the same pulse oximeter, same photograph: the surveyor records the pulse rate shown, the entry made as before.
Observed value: value=71 unit=bpm
